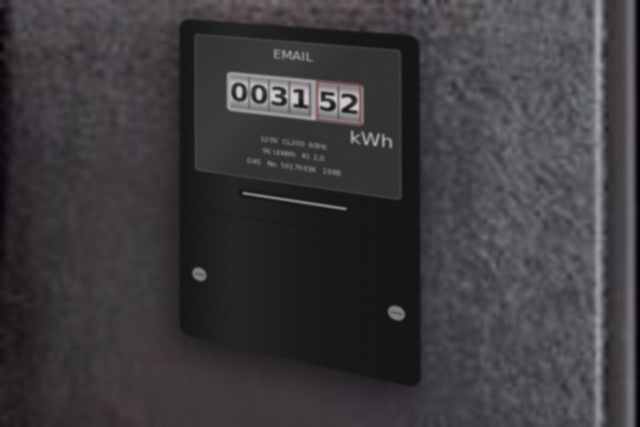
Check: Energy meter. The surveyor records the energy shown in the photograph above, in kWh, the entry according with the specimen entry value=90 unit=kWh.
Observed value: value=31.52 unit=kWh
